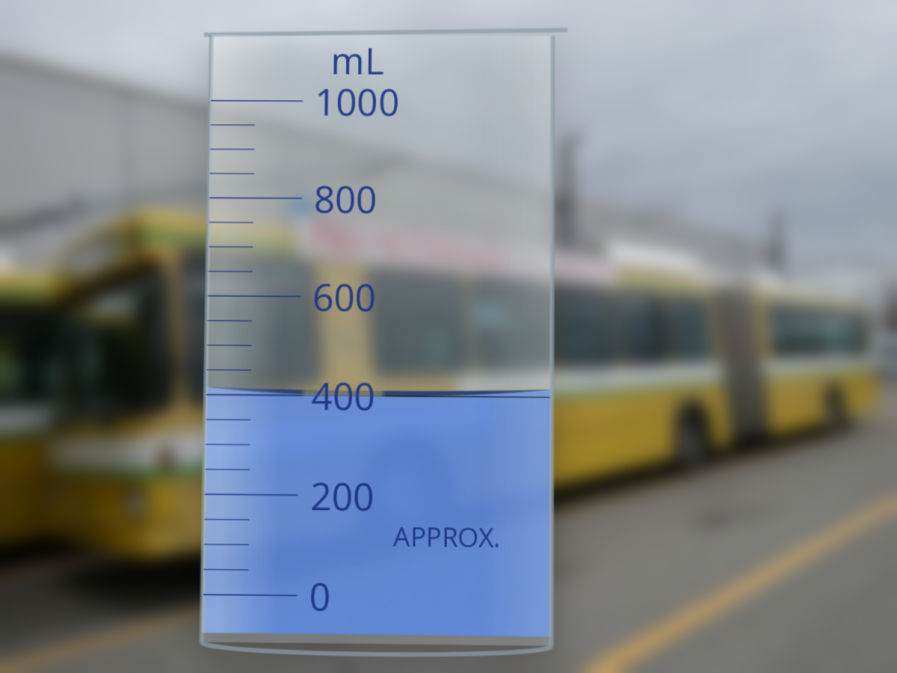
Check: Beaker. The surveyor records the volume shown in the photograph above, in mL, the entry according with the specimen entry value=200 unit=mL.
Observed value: value=400 unit=mL
